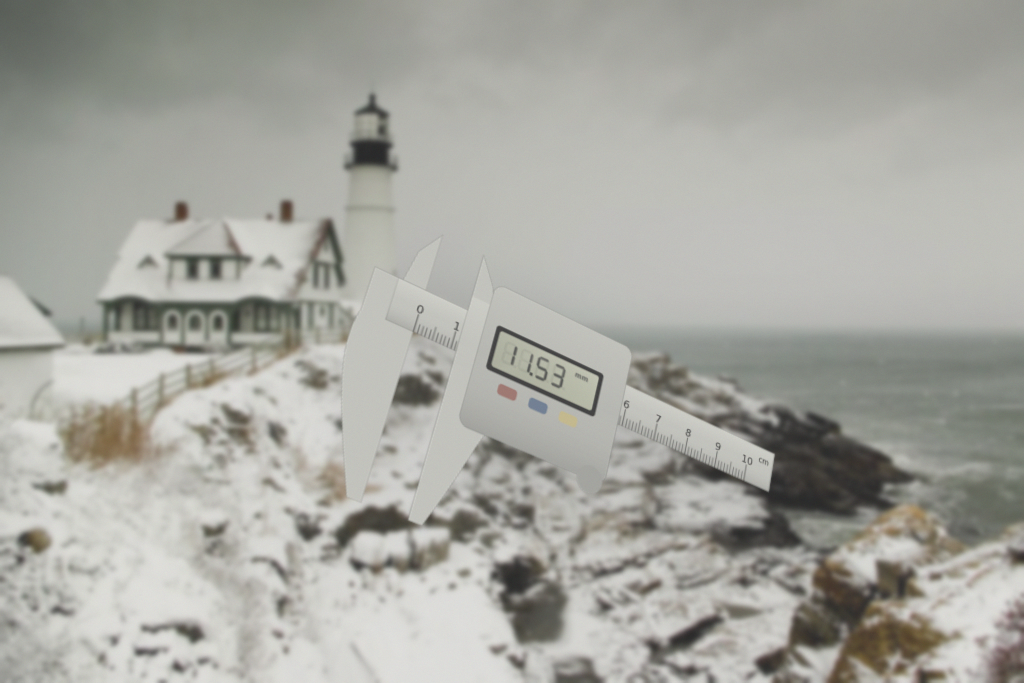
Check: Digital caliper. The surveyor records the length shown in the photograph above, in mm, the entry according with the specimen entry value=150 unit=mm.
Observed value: value=11.53 unit=mm
